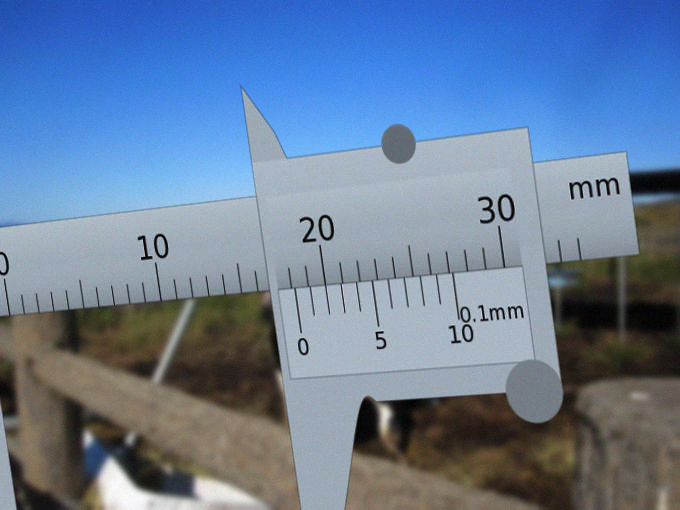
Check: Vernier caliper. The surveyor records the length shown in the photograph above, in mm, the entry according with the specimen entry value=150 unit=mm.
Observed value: value=18.2 unit=mm
